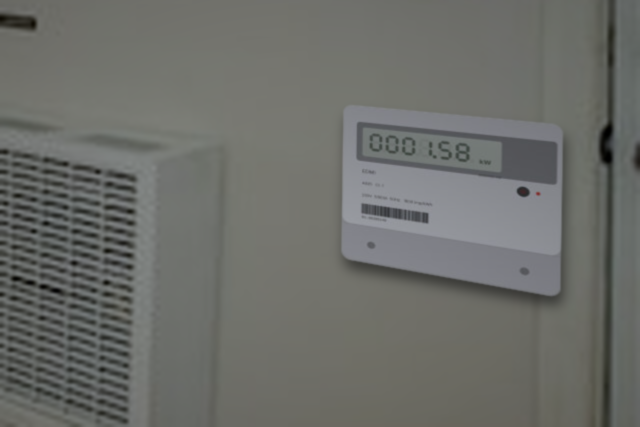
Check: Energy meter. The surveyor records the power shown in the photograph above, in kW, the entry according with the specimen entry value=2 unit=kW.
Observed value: value=1.58 unit=kW
